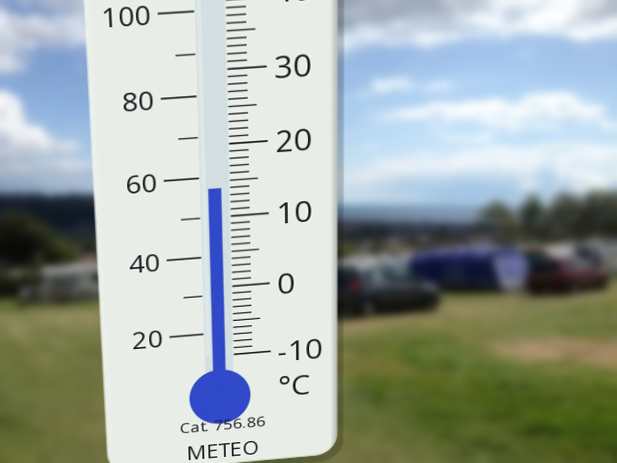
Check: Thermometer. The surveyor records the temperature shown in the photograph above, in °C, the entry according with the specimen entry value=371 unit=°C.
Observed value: value=14 unit=°C
